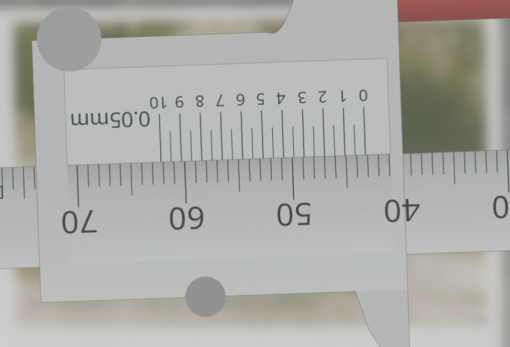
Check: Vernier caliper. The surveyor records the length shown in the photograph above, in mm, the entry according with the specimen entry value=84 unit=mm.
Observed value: value=43.2 unit=mm
